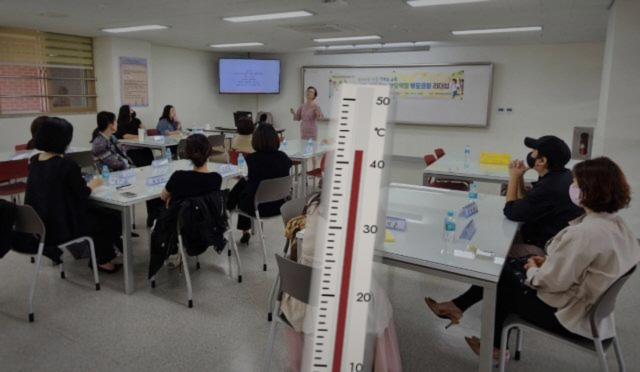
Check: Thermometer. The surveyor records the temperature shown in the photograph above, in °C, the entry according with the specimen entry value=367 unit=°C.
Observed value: value=42 unit=°C
